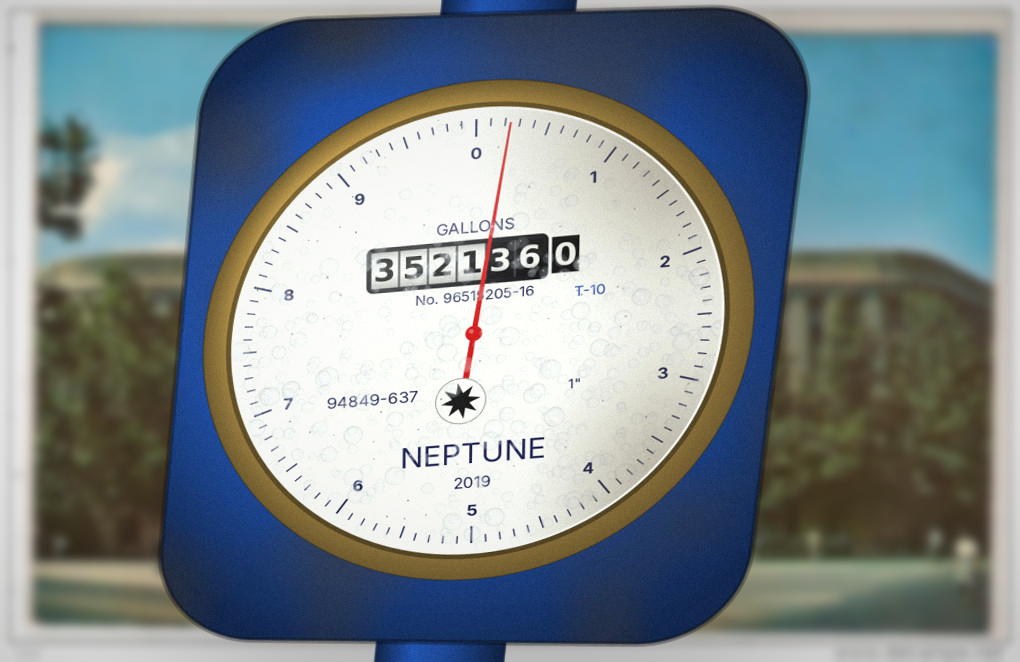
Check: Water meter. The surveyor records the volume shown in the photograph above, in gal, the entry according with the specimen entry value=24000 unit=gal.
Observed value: value=3521360.2 unit=gal
